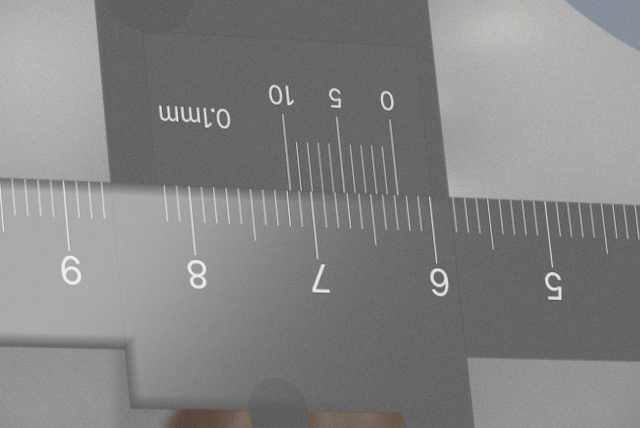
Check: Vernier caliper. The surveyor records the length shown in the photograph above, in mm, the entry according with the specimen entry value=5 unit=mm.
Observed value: value=62.7 unit=mm
